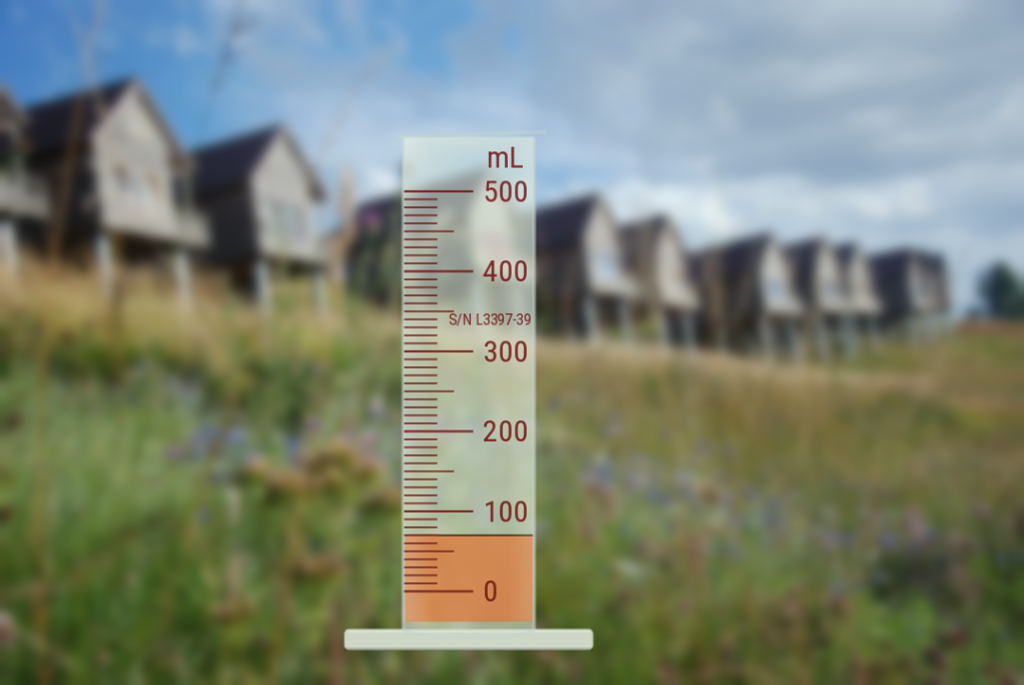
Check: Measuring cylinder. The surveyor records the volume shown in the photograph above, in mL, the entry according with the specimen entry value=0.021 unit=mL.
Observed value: value=70 unit=mL
